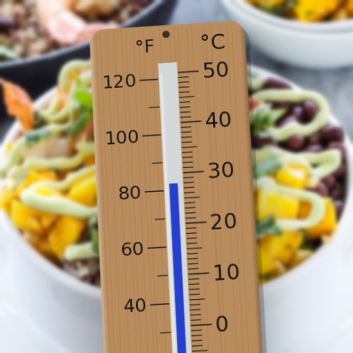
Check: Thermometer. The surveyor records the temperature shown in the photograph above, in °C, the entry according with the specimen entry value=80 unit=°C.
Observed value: value=28 unit=°C
